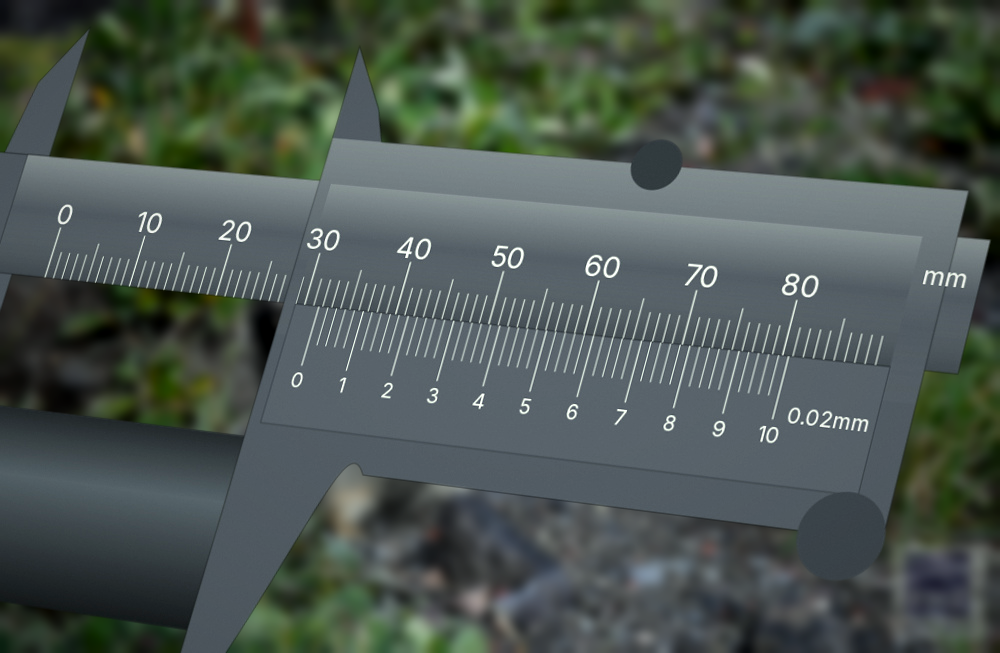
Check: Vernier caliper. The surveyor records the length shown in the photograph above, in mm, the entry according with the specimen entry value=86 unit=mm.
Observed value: value=31.6 unit=mm
